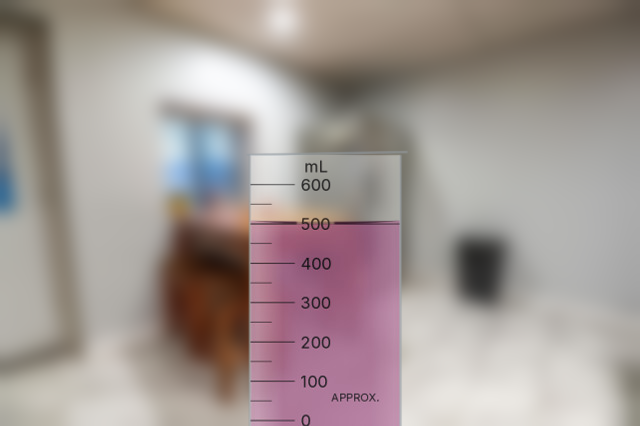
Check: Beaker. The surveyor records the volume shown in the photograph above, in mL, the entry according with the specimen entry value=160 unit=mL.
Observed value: value=500 unit=mL
